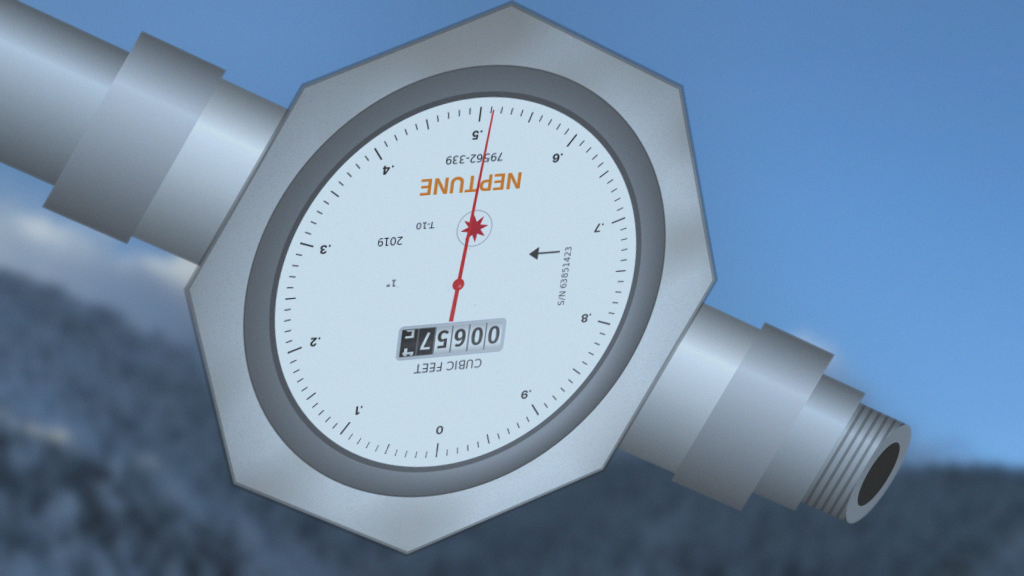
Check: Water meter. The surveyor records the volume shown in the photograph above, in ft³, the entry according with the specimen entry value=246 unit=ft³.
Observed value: value=6574.51 unit=ft³
